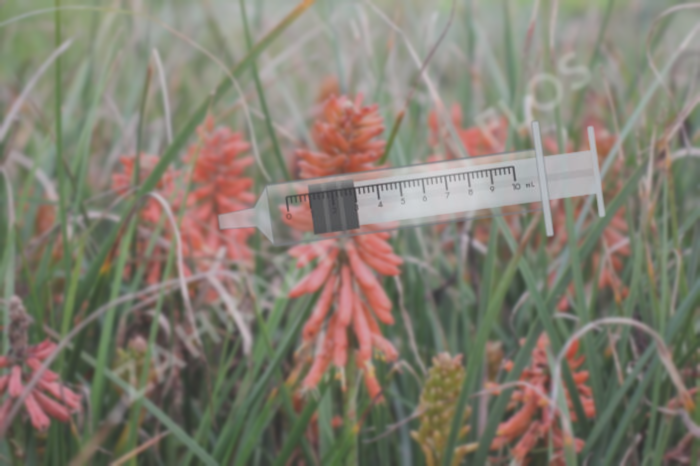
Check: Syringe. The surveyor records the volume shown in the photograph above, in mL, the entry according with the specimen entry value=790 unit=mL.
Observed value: value=1 unit=mL
